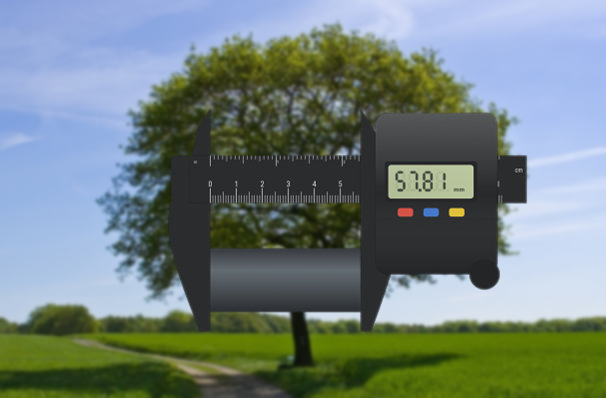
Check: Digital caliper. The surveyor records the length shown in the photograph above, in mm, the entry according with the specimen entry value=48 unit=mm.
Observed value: value=57.81 unit=mm
